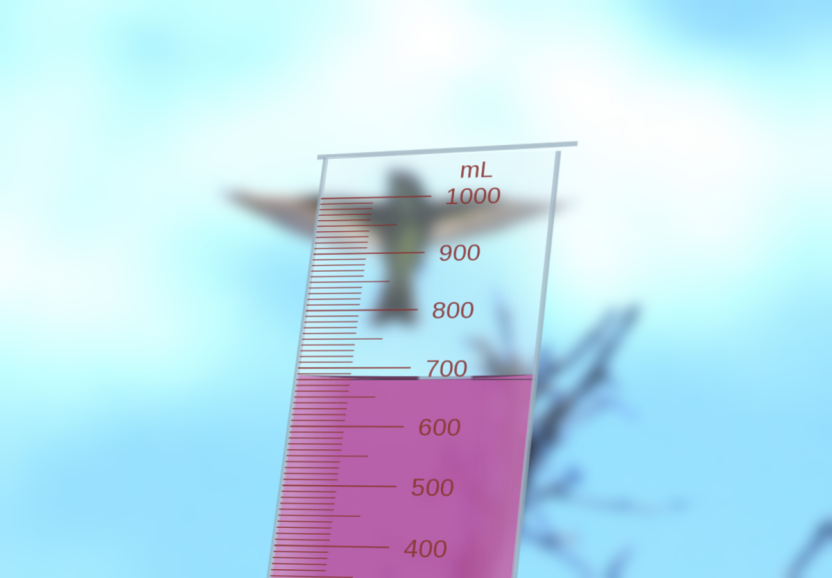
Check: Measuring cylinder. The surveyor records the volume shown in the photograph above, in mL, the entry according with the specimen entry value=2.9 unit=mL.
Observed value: value=680 unit=mL
